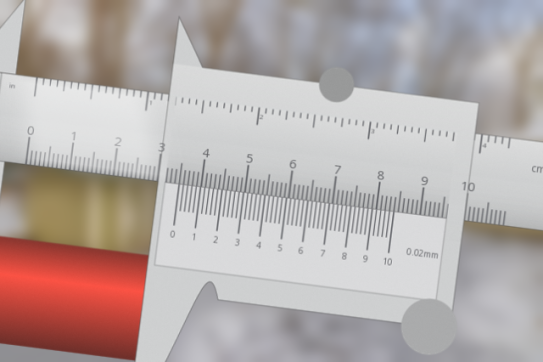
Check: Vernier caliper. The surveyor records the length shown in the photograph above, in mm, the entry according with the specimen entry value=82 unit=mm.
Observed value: value=35.0 unit=mm
